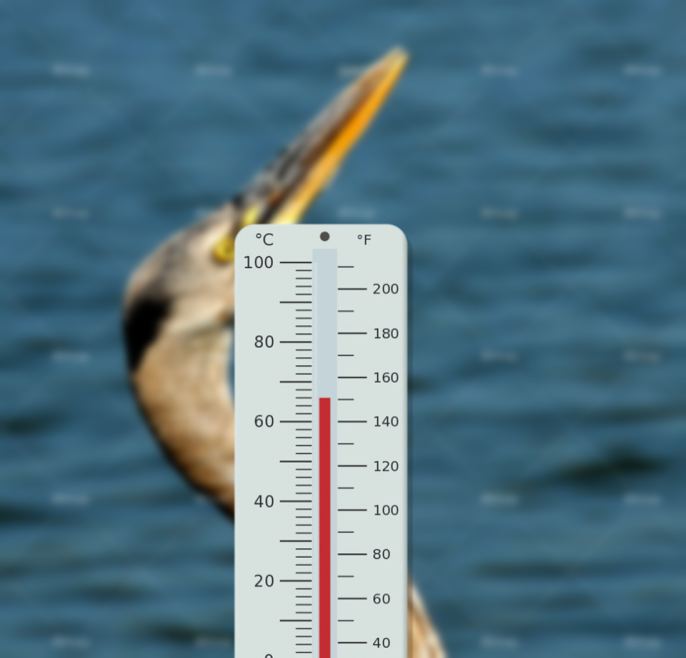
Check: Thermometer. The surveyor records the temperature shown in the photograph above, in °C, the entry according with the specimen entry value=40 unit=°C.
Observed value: value=66 unit=°C
